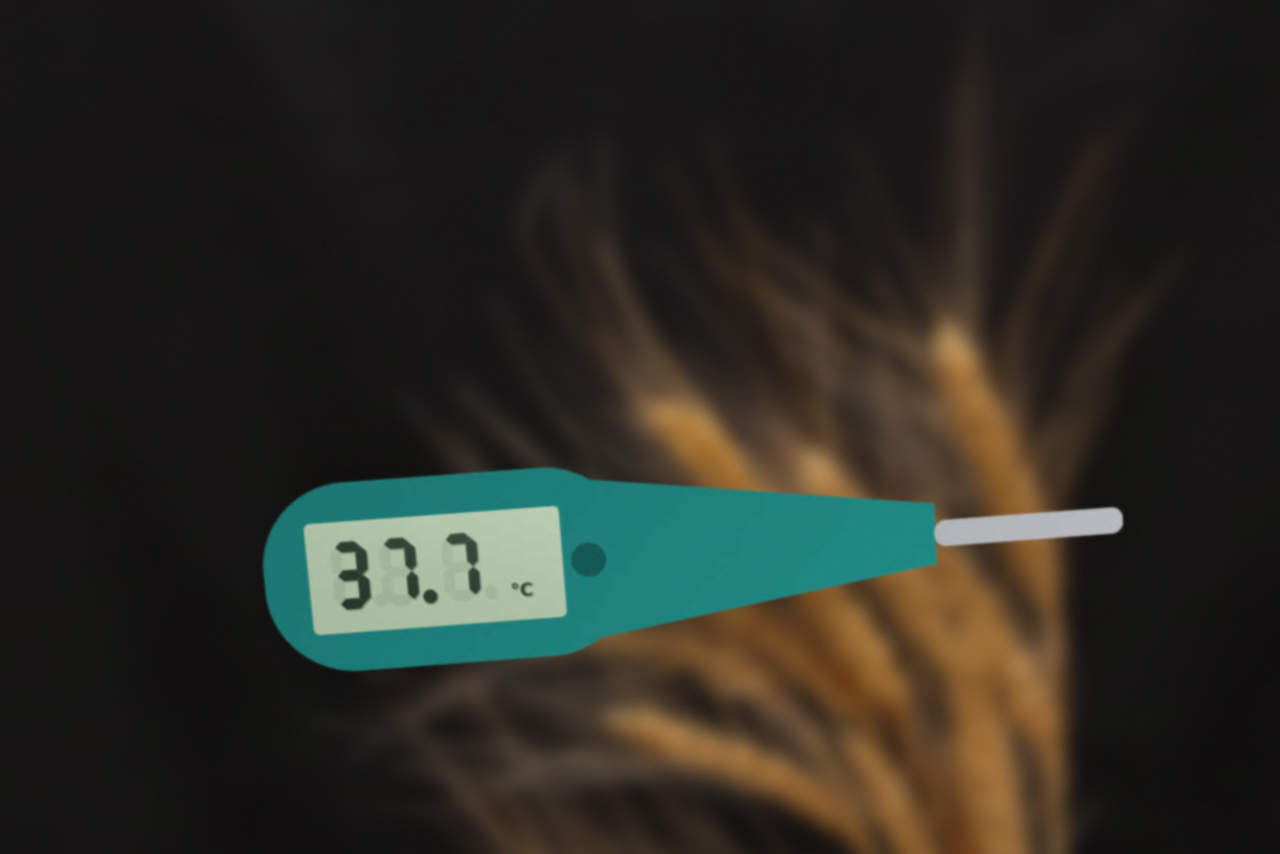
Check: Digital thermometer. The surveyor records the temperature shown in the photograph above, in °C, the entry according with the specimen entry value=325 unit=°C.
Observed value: value=37.7 unit=°C
